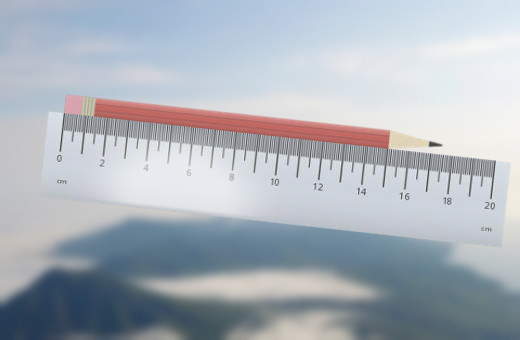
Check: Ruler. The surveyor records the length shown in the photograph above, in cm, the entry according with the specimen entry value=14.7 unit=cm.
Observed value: value=17.5 unit=cm
